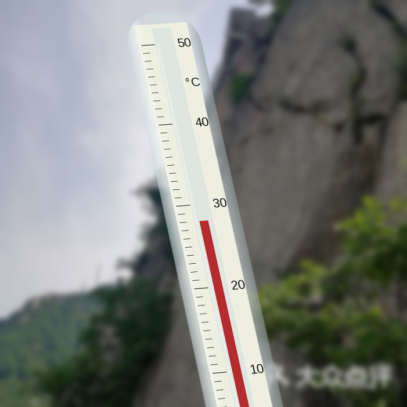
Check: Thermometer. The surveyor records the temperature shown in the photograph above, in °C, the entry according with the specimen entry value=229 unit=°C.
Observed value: value=28 unit=°C
